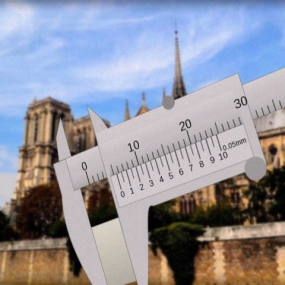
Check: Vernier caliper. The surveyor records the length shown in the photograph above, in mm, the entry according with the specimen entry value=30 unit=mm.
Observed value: value=5.6 unit=mm
